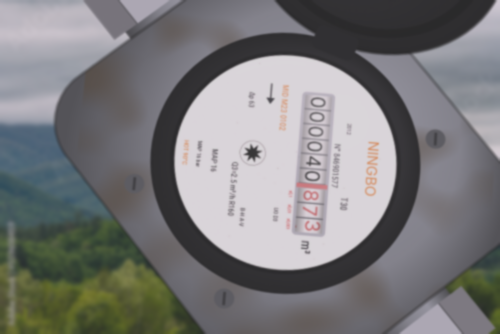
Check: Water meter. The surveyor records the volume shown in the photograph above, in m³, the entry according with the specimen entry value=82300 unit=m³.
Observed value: value=40.873 unit=m³
